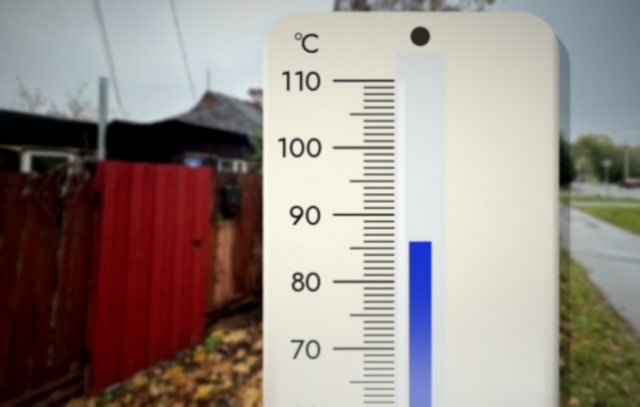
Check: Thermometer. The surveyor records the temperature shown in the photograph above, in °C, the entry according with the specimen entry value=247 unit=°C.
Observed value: value=86 unit=°C
